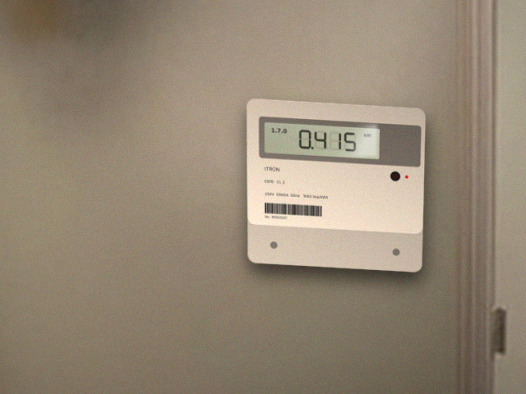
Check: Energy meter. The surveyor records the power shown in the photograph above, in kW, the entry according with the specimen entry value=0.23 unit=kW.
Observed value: value=0.415 unit=kW
